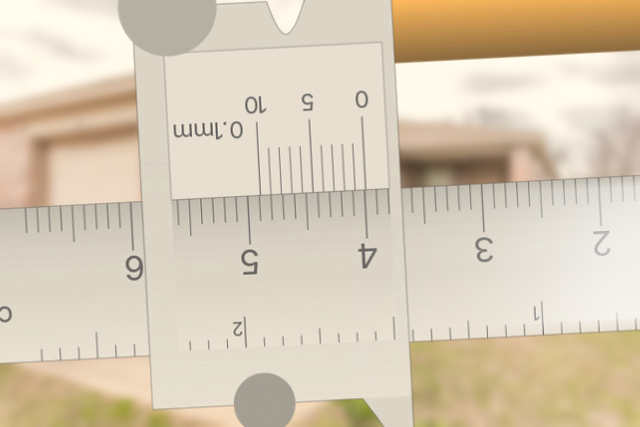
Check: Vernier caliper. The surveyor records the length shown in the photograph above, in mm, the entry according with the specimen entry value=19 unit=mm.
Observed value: value=39.9 unit=mm
